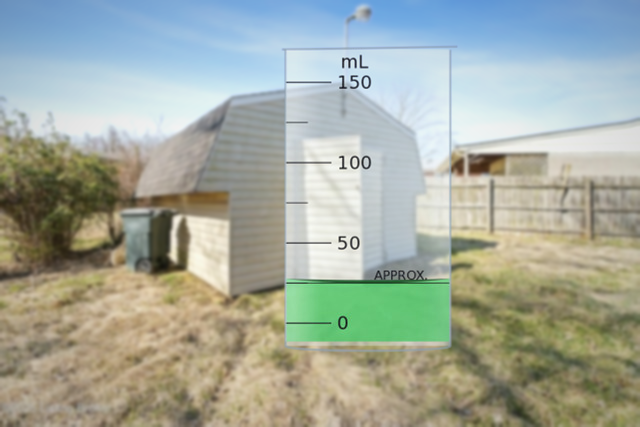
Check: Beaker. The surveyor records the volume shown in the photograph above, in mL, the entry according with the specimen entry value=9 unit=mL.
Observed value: value=25 unit=mL
